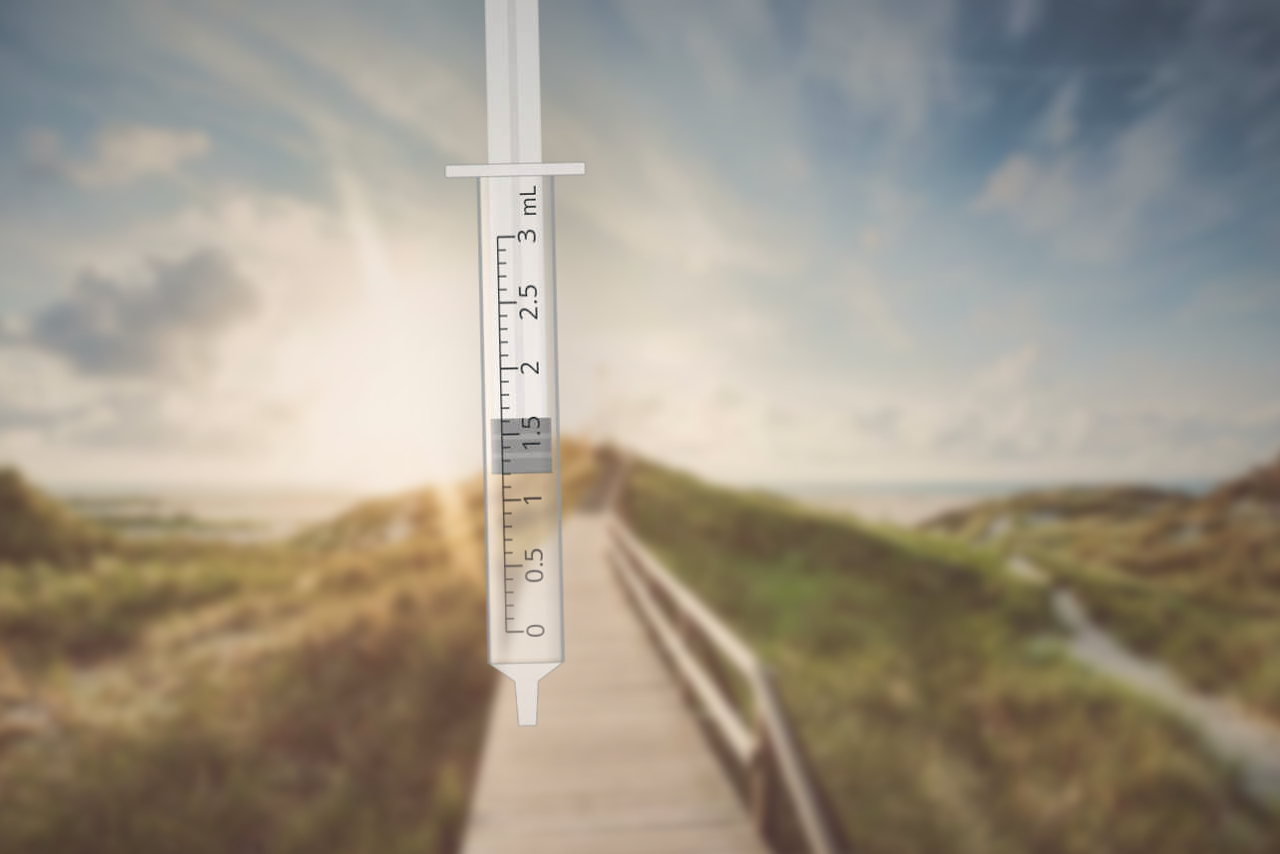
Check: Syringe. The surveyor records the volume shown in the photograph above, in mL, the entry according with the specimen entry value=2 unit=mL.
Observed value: value=1.2 unit=mL
